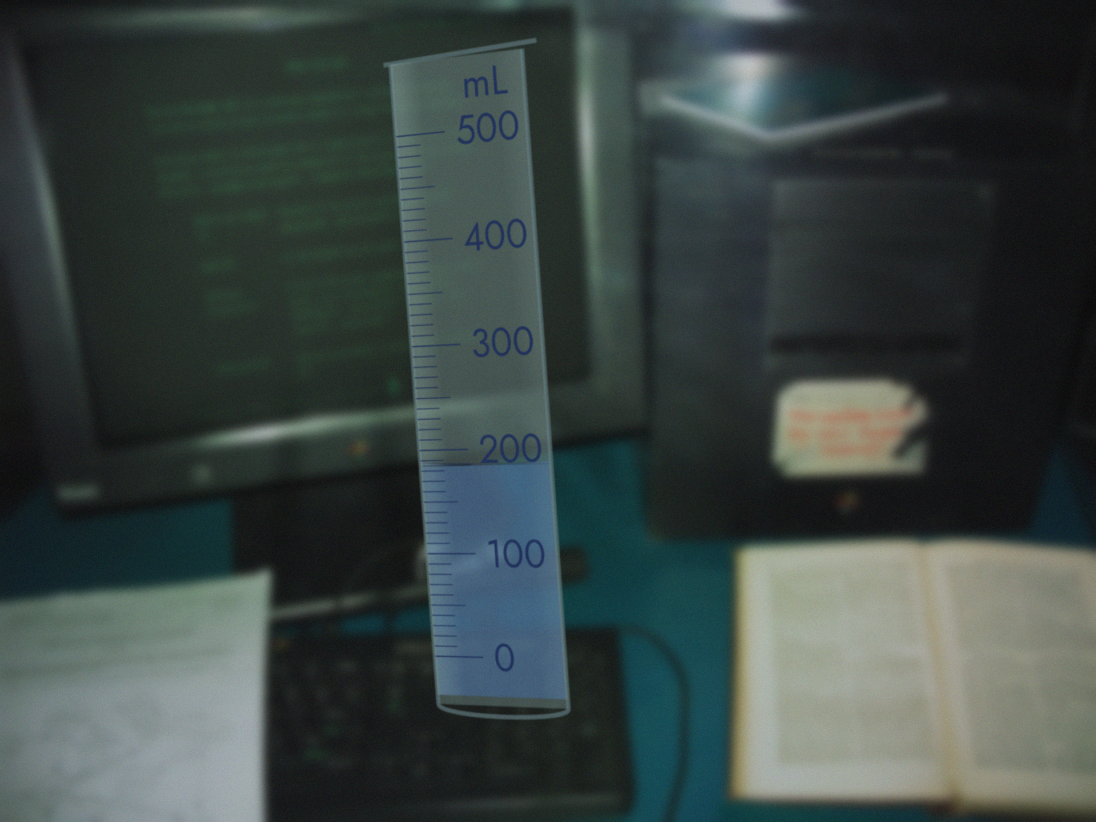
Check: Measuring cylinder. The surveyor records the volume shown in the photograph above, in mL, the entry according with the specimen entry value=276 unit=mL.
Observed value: value=185 unit=mL
